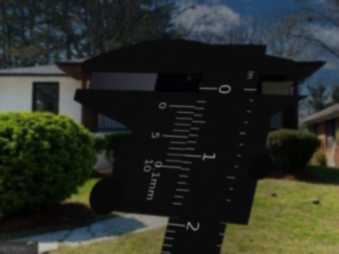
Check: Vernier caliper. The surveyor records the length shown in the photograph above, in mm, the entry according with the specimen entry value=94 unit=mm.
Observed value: value=2.8 unit=mm
